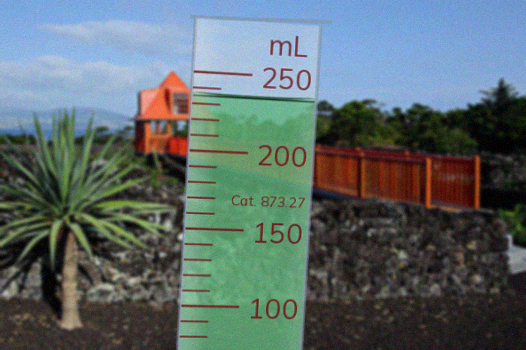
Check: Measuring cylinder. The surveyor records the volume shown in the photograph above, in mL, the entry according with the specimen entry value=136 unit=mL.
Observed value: value=235 unit=mL
